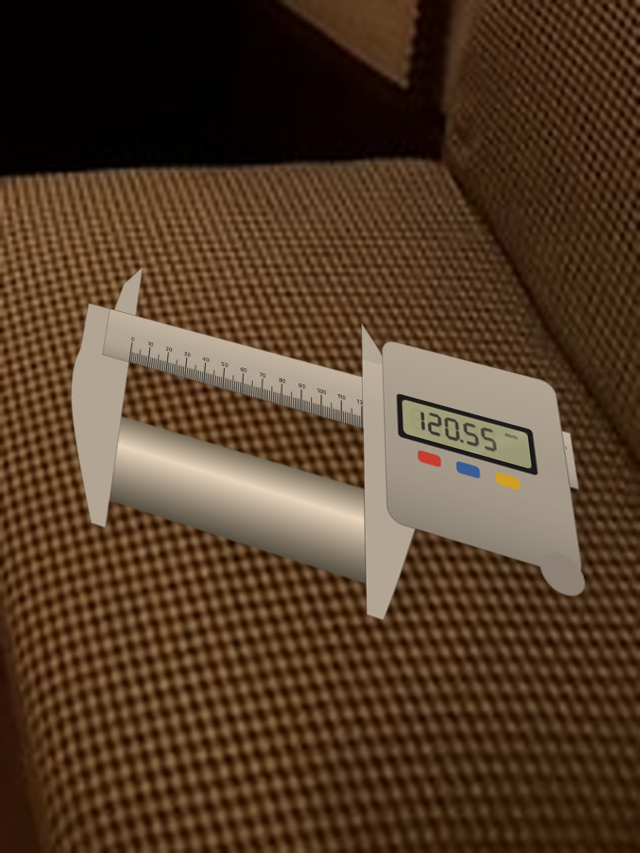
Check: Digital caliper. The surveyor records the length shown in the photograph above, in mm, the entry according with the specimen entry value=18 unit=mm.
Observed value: value=120.55 unit=mm
